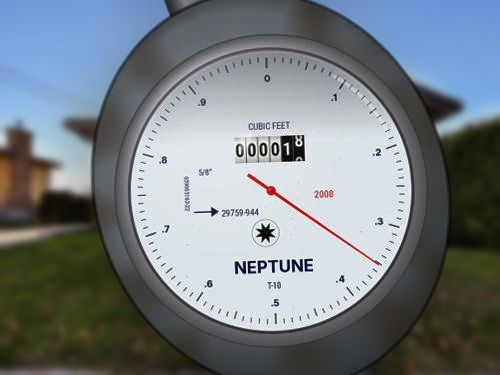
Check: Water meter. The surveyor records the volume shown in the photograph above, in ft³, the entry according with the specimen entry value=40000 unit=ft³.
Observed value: value=18.35 unit=ft³
